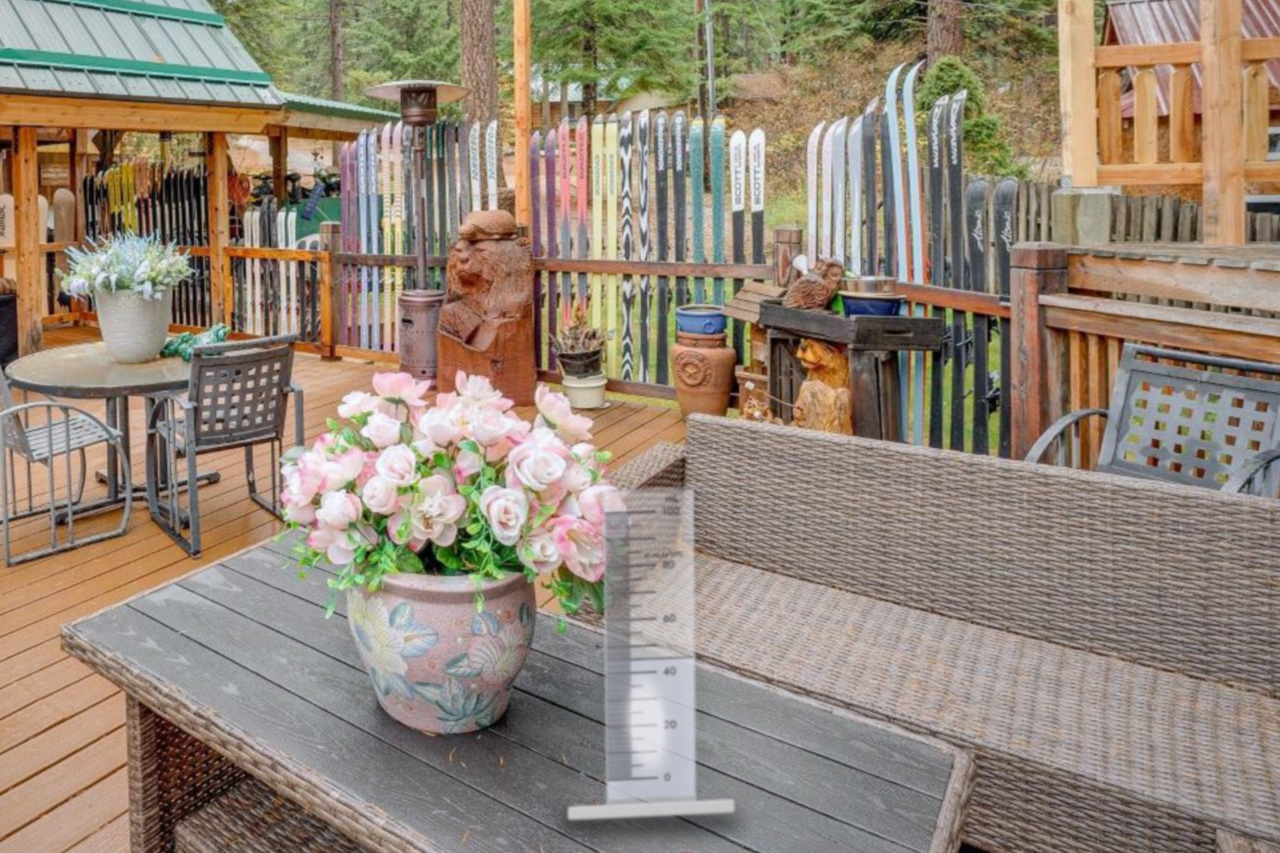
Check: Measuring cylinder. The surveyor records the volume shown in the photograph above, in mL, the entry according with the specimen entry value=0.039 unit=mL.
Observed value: value=45 unit=mL
